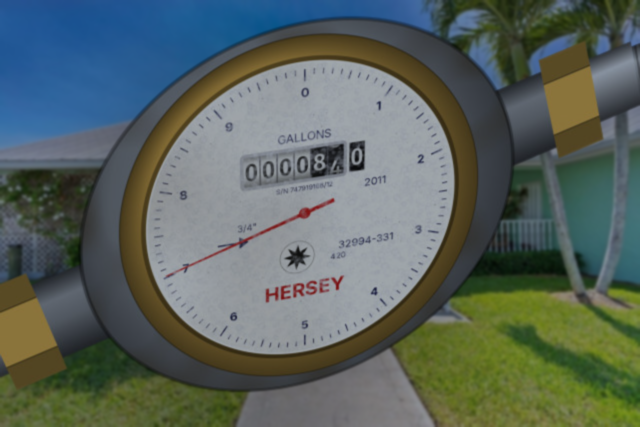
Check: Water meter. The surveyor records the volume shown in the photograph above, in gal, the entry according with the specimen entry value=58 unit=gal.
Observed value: value=837.0 unit=gal
